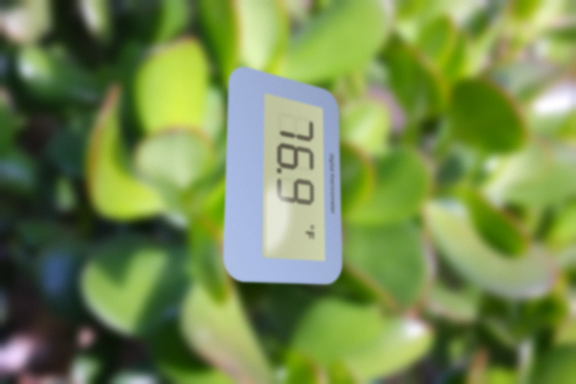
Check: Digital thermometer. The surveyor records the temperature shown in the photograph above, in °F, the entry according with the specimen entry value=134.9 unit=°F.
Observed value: value=76.9 unit=°F
